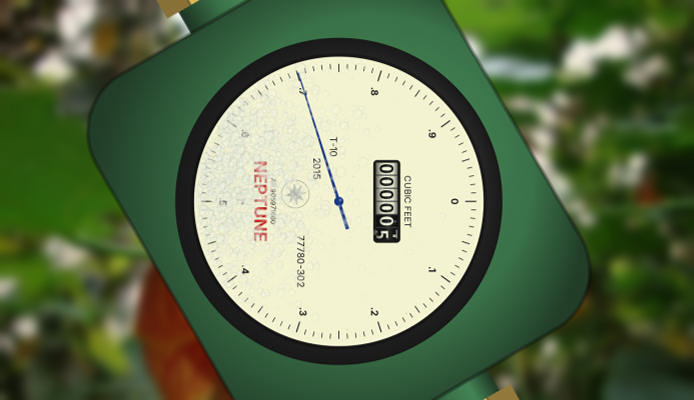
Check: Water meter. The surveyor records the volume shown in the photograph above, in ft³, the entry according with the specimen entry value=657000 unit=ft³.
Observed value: value=4.70 unit=ft³
